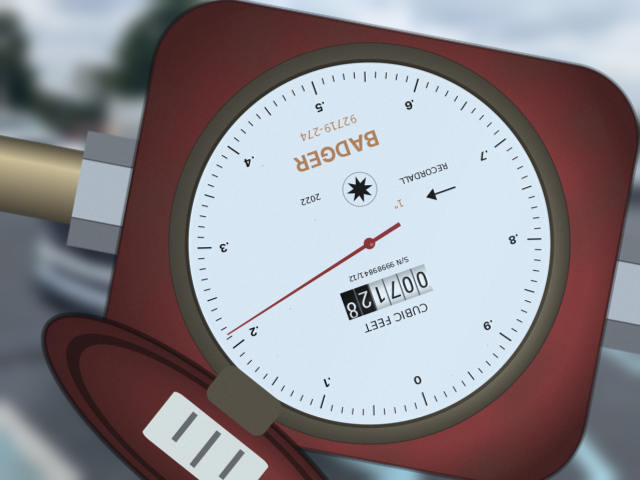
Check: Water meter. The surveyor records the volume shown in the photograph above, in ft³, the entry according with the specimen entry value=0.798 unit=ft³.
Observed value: value=7128.21 unit=ft³
